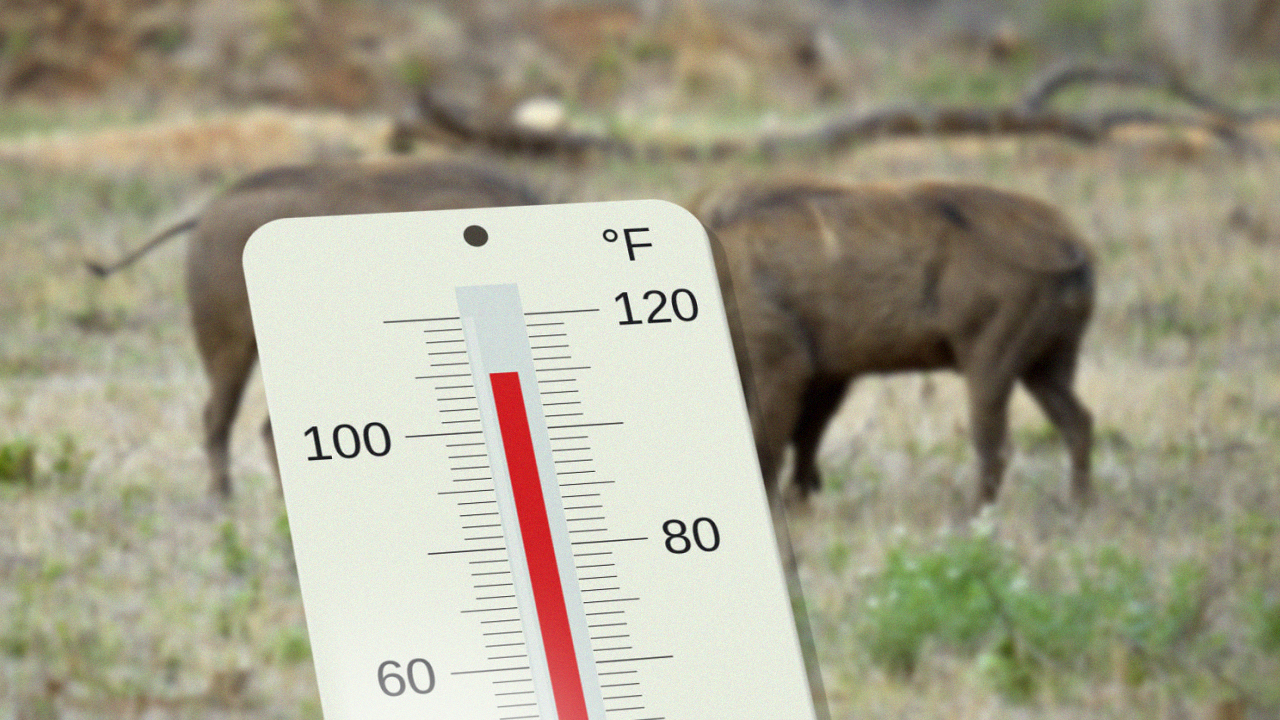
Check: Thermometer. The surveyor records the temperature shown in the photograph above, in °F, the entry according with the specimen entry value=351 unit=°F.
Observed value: value=110 unit=°F
